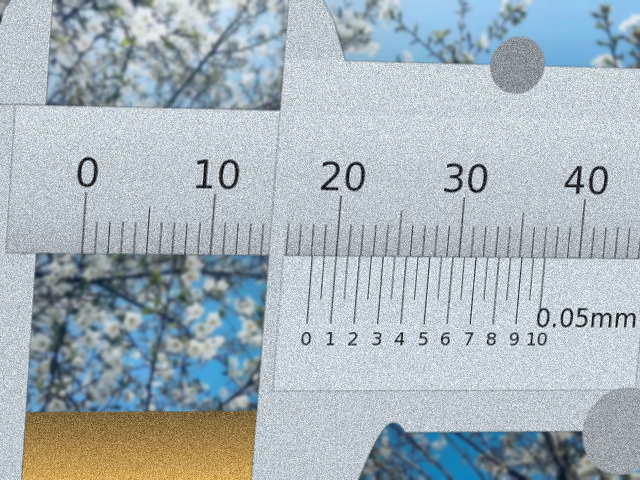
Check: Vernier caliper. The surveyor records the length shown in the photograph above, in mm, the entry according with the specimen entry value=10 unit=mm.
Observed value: value=18.1 unit=mm
